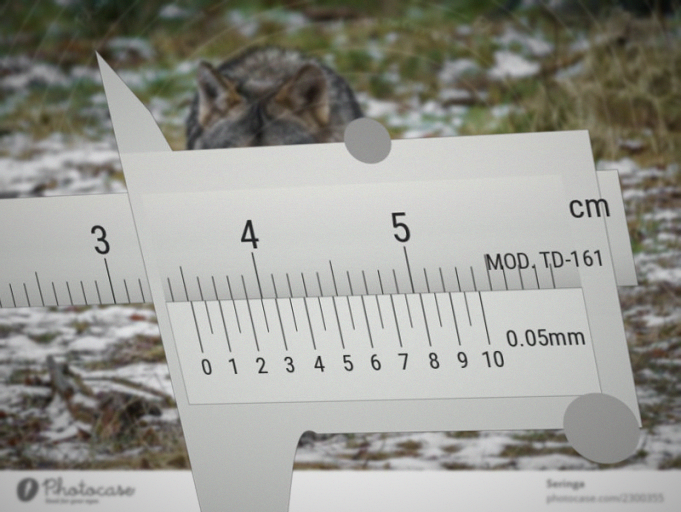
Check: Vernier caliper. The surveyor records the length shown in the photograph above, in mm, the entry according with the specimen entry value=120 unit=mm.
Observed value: value=35.2 unit=mm
